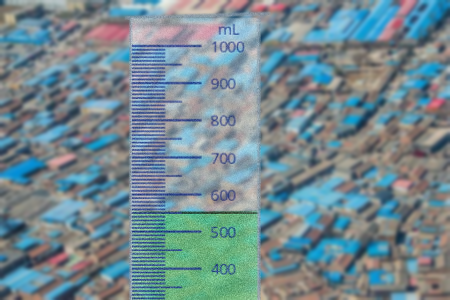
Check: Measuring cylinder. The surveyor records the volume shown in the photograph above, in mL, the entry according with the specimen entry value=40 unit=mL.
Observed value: value=550 unit=mL
